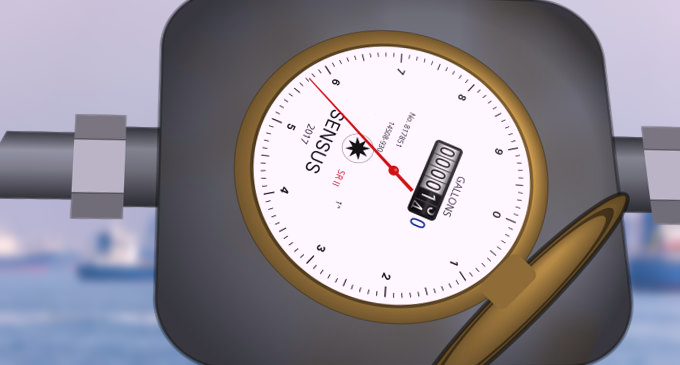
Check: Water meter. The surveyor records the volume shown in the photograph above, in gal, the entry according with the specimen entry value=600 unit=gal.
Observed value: value=135.7 unit=gal
